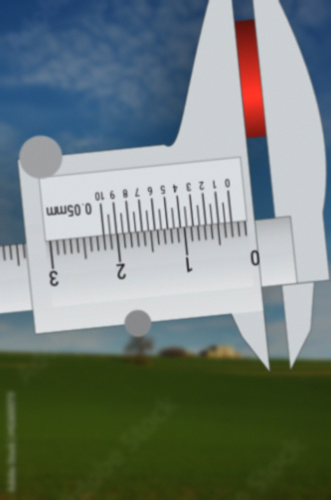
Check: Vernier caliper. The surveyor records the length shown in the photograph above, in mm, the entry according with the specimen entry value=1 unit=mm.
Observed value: value=3.0 unit=mm
